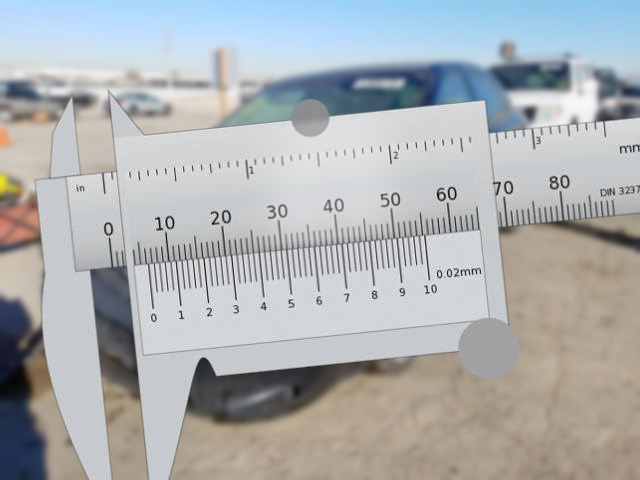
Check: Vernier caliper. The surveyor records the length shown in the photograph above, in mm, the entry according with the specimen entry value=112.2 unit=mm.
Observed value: value=6.4 unit=mm
